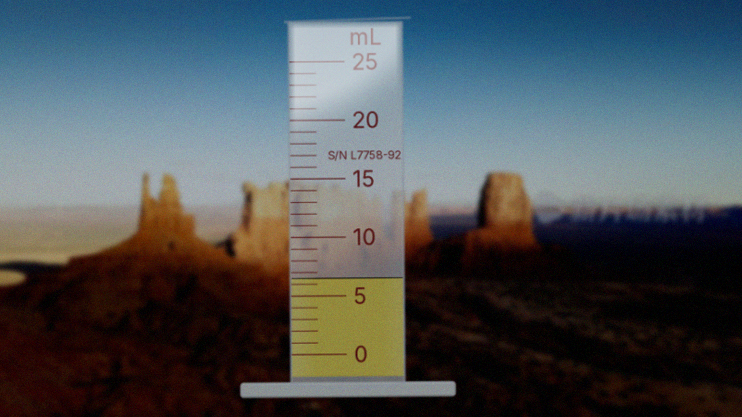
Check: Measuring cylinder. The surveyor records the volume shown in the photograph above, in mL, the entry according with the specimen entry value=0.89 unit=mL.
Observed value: value=6.5 unit=mL
